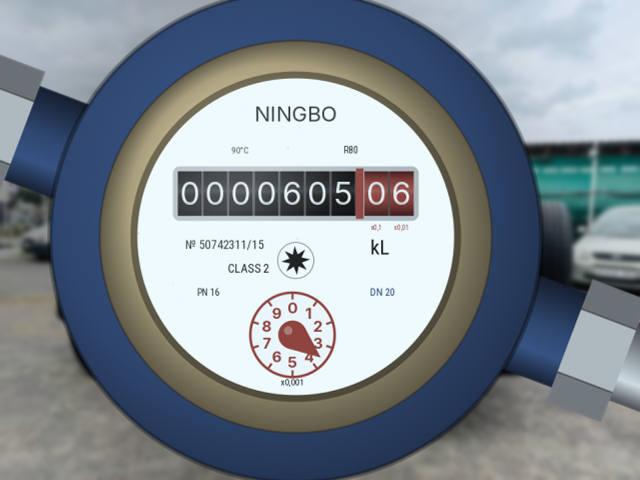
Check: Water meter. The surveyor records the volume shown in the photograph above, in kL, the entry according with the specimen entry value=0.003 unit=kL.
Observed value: value=605.063 unit=kL
